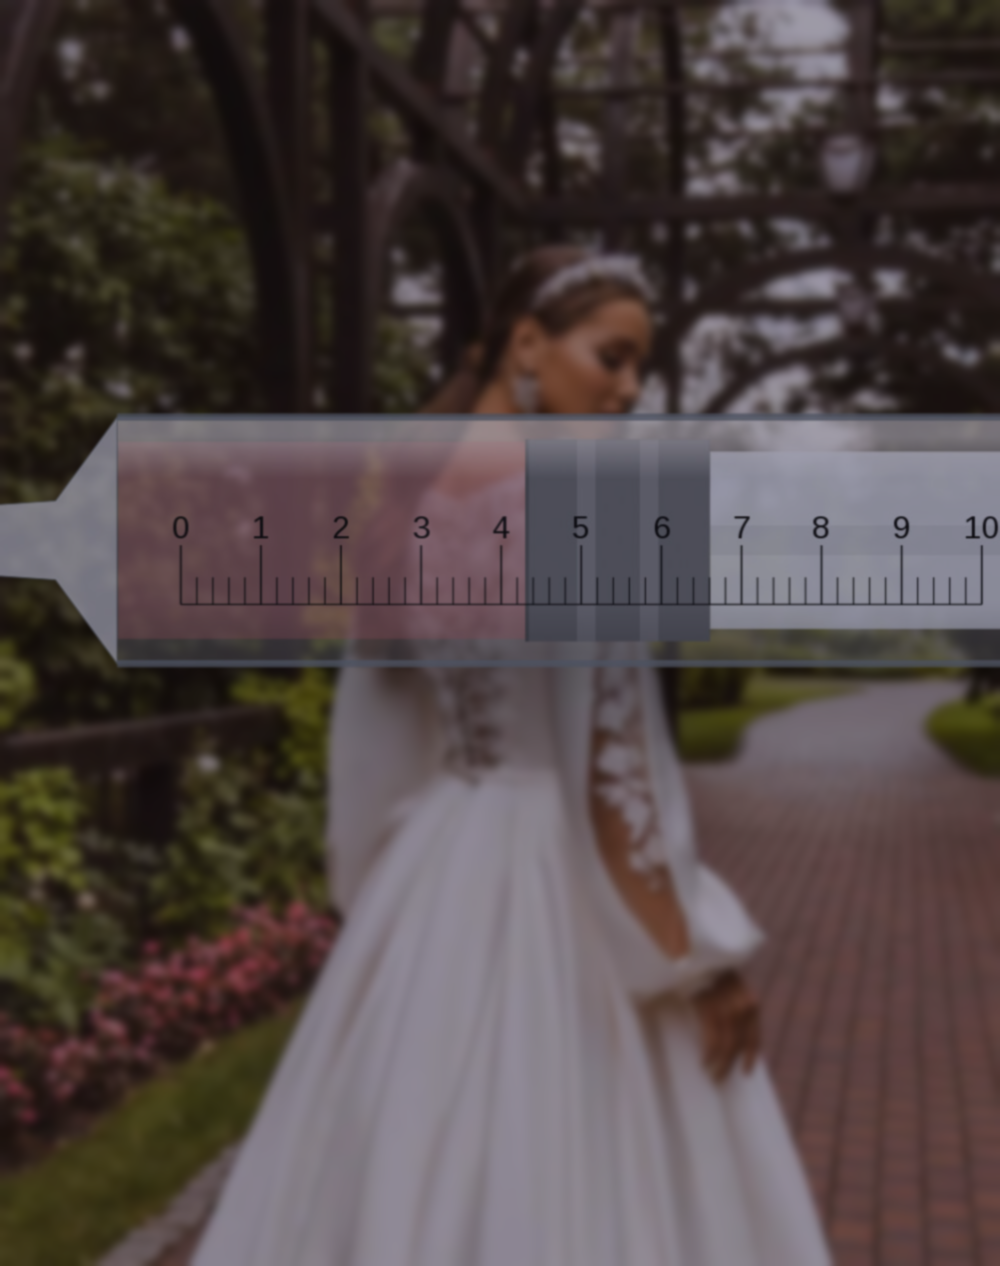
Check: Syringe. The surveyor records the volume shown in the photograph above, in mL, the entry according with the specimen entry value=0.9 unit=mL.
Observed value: value=4.3 unit=mL
